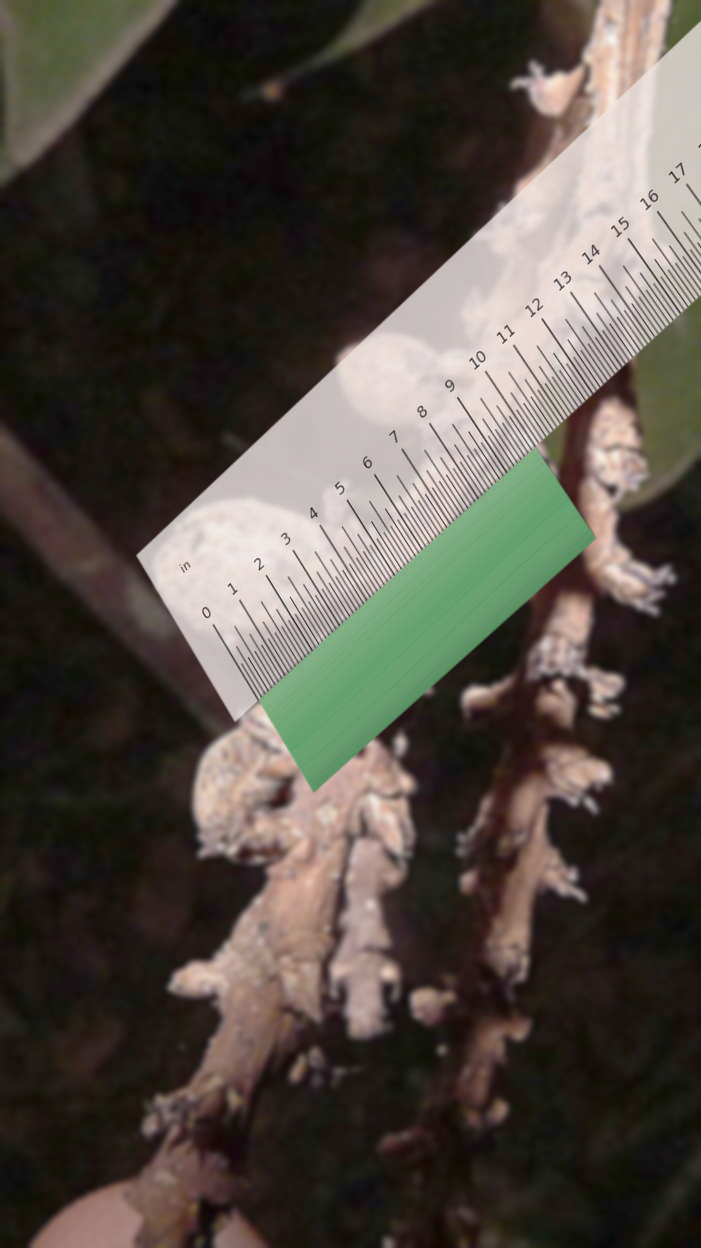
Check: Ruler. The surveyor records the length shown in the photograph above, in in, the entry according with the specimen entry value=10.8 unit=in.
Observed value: value=10 unit=in
